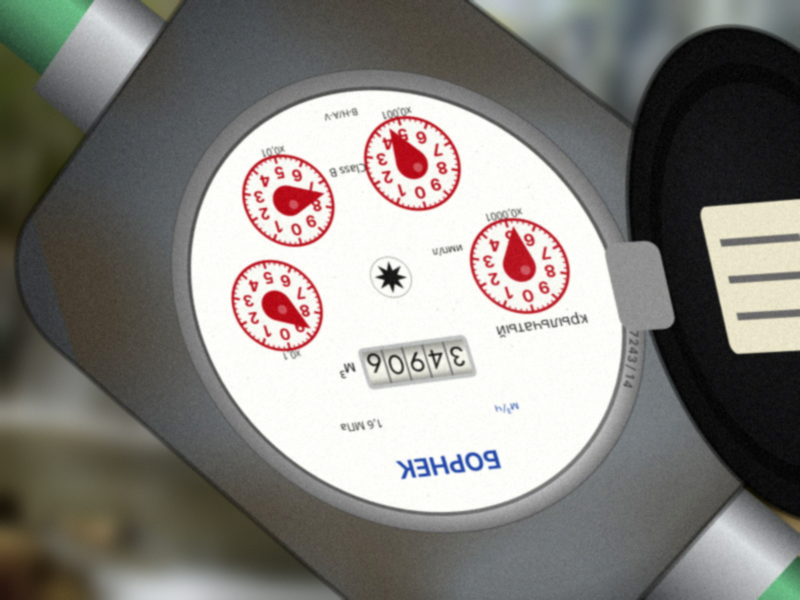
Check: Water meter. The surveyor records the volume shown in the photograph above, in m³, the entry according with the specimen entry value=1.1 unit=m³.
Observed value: value=34905.8745 unit=m³
